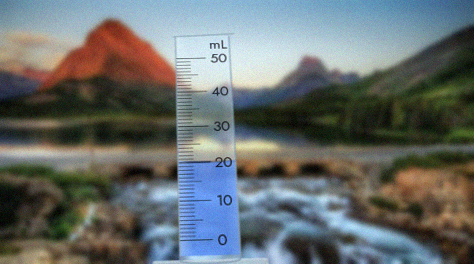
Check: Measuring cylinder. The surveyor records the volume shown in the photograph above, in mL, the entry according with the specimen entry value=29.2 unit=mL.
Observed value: value=20 unit=mL
